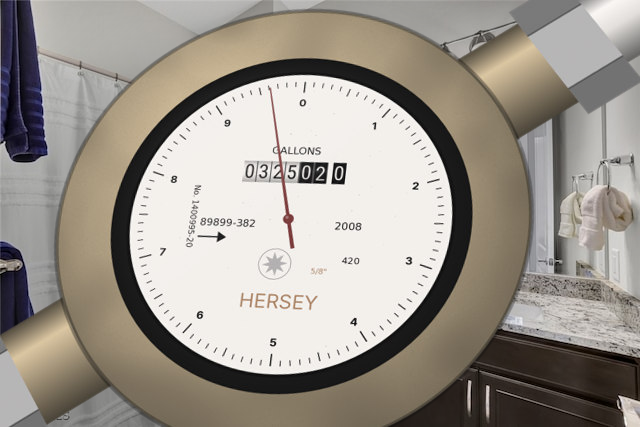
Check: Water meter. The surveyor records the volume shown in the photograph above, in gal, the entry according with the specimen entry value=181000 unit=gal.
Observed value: value=325019.6 unit=gal
